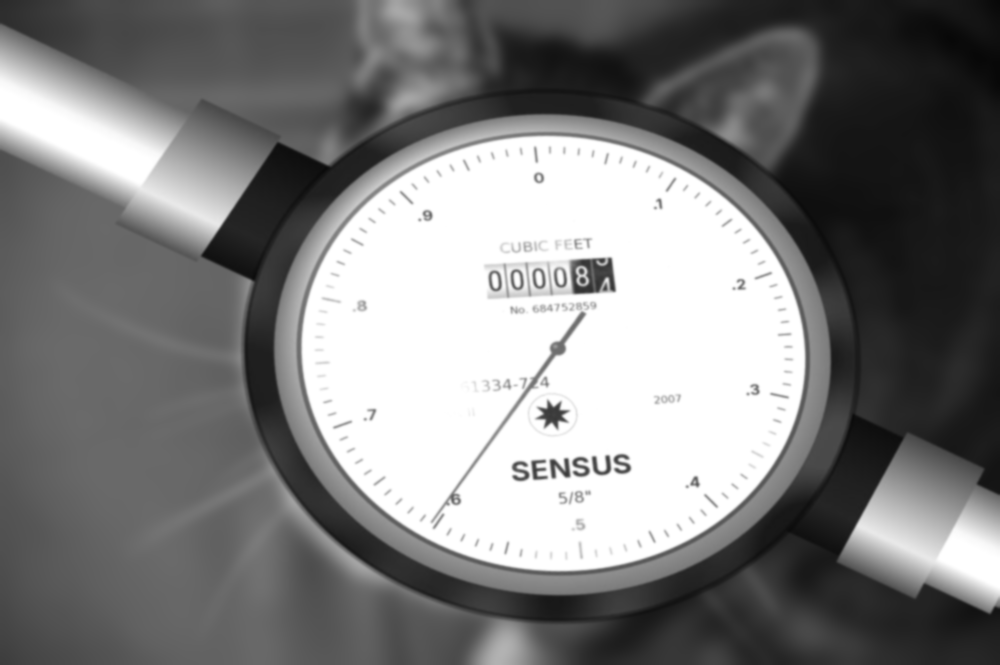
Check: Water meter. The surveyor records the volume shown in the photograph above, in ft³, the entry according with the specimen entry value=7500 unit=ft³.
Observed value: value=83.60 unit=ft³
